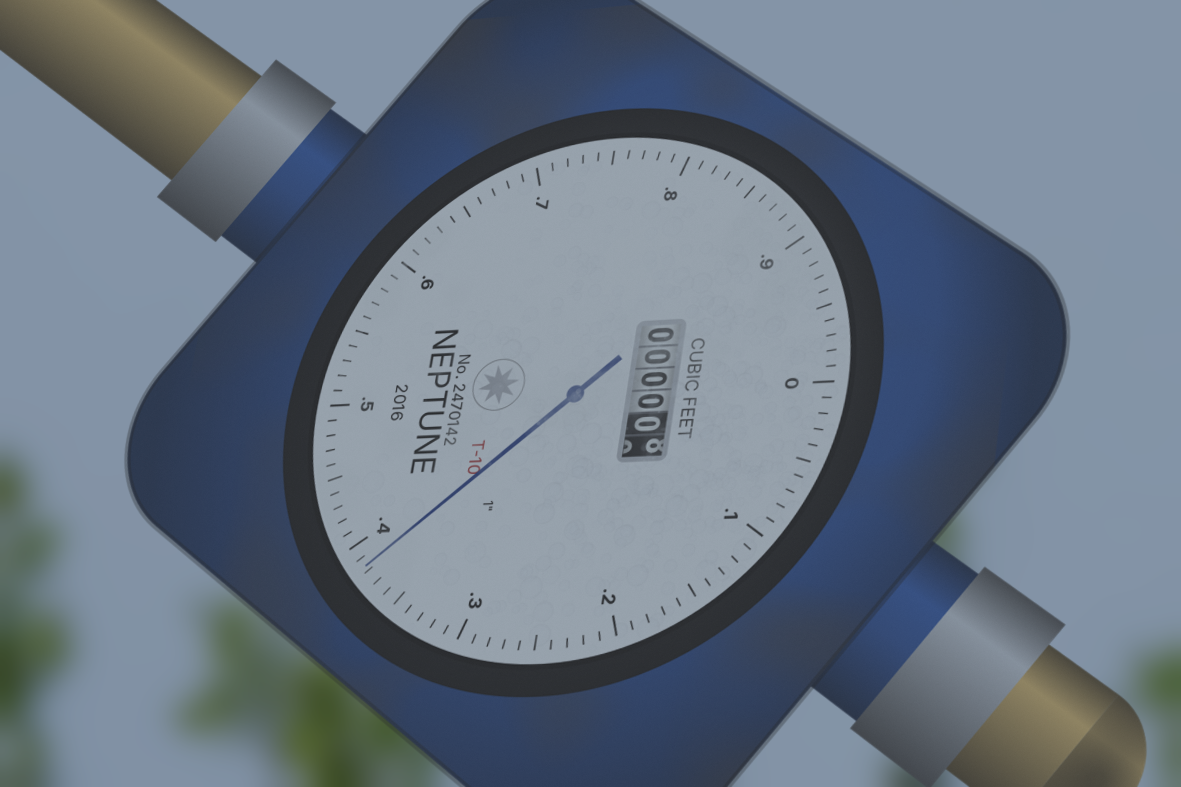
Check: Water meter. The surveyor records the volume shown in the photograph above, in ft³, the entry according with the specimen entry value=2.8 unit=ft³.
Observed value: value=8.38 unit=ft³
